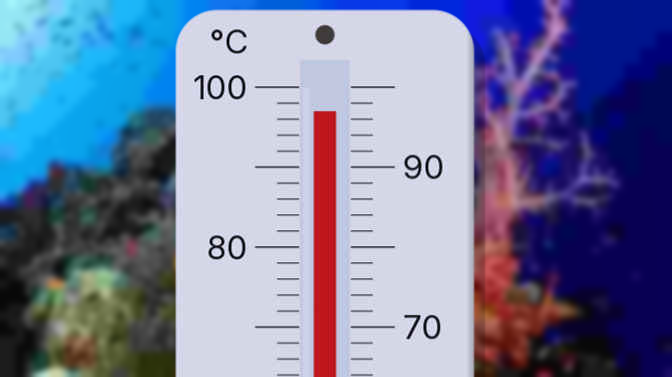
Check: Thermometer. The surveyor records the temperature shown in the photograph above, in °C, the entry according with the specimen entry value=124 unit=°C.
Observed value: value=97 unit=°C
